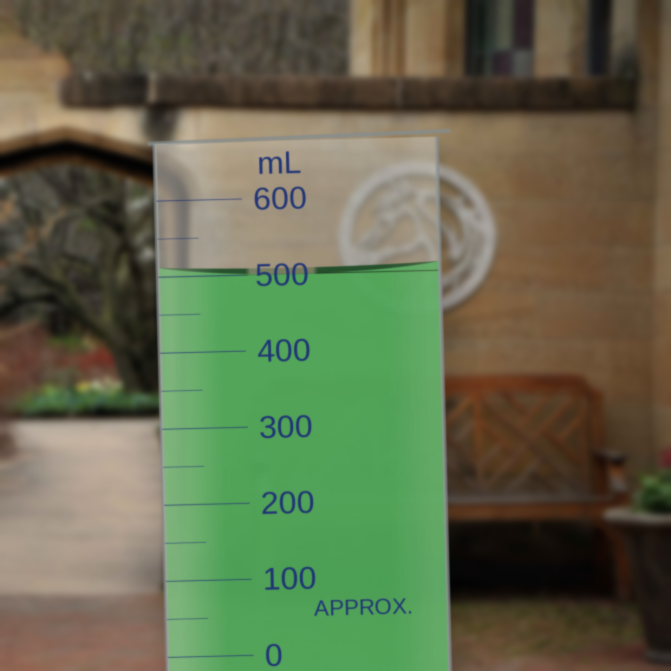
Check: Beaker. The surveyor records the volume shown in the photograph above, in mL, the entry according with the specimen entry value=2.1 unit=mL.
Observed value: value=500 unit=mL
